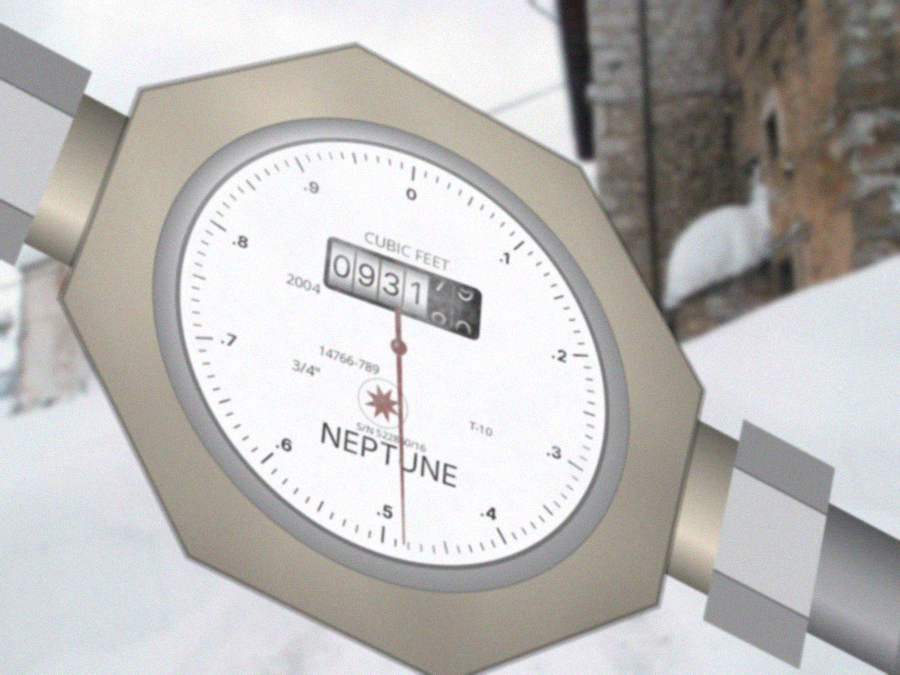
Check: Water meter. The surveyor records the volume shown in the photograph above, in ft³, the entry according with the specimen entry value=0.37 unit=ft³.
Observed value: value=93179.48 unit=ft³
